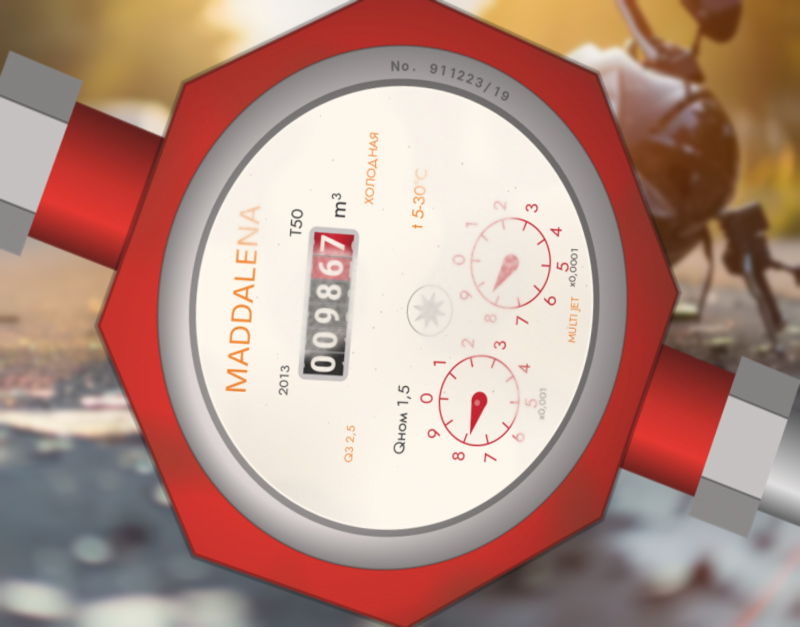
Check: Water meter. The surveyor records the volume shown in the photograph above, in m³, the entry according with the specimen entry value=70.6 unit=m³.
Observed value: value=98.6778 unit=m³
